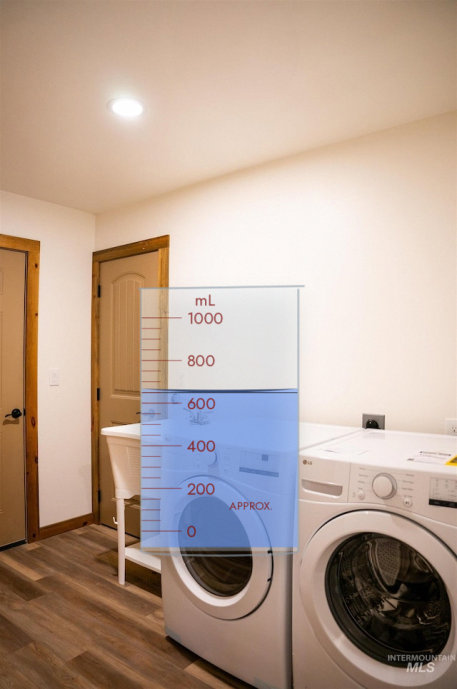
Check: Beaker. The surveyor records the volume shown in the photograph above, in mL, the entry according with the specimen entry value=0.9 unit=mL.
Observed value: value=650 unit=mL
